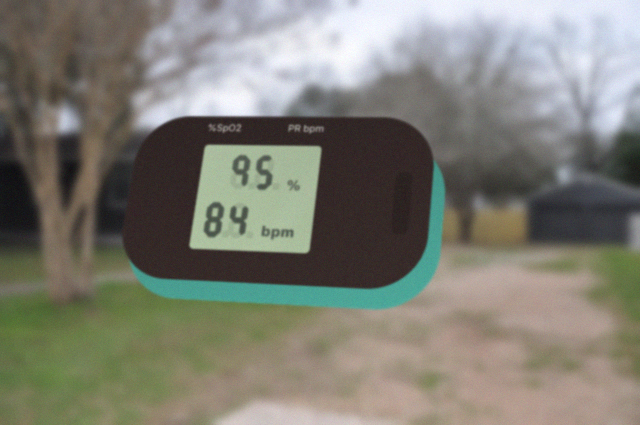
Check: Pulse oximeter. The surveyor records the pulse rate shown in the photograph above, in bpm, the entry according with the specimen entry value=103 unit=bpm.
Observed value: value=84 unit=bpm
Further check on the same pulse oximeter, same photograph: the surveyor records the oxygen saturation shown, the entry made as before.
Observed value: value=95 unit=%
